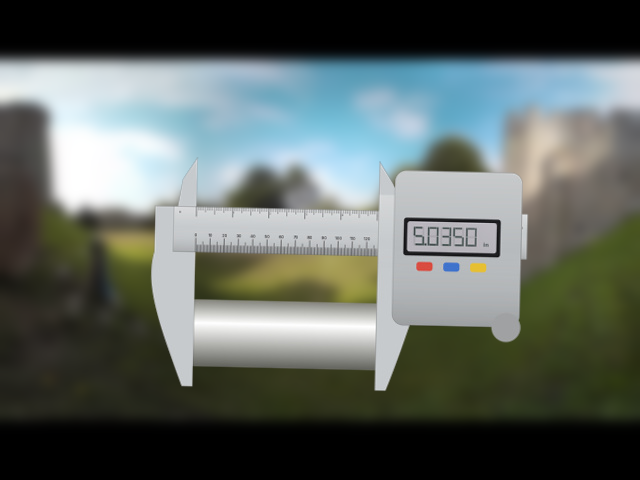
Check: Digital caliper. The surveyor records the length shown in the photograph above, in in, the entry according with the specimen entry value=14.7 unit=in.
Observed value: value=5.0350 unit=in
